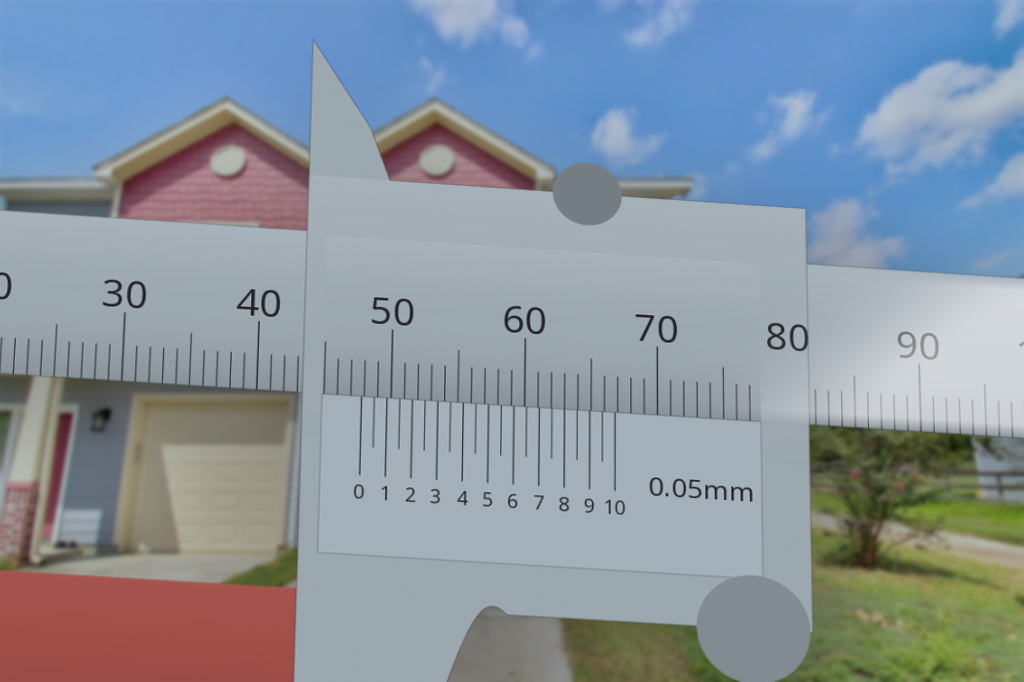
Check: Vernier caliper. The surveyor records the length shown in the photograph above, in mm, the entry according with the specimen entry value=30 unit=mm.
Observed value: value=47.8 unit=mm
